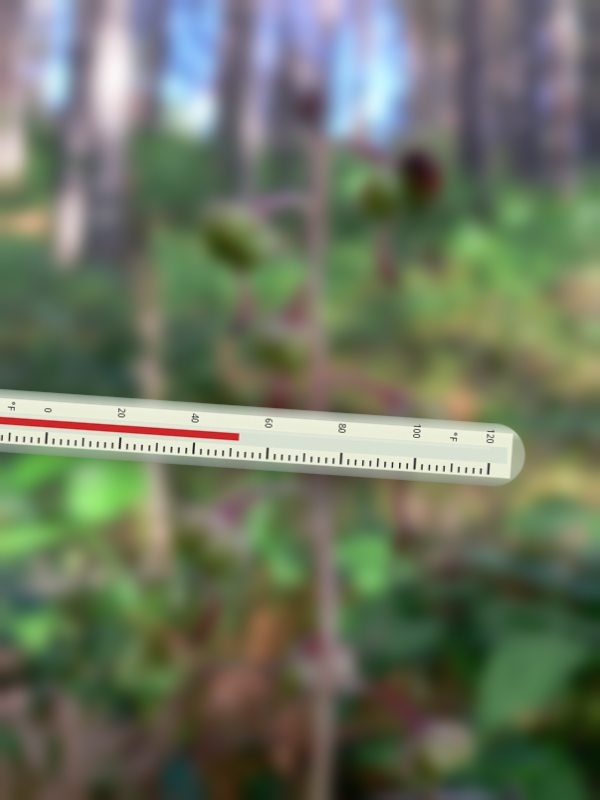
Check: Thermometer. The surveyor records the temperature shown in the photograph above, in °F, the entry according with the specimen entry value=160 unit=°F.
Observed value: value=52 unit=°F
